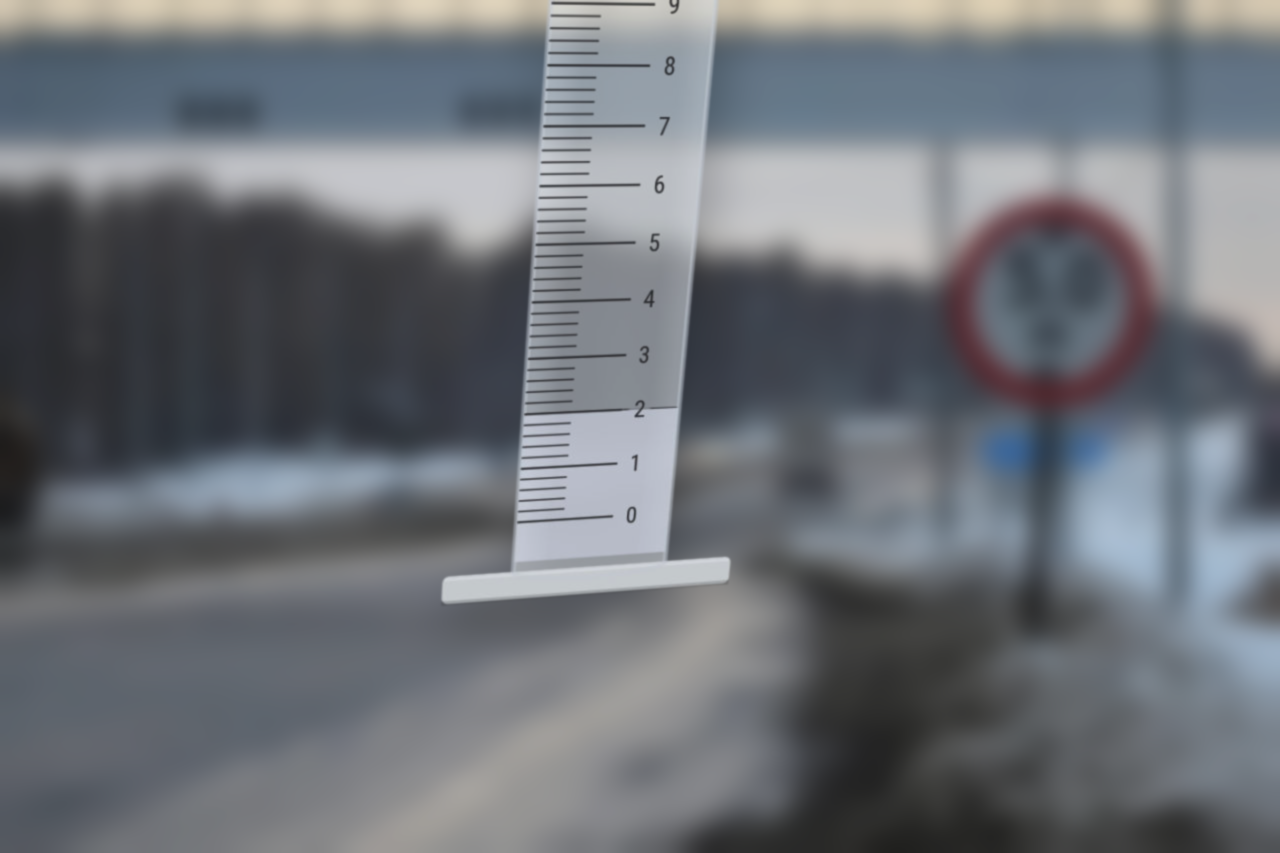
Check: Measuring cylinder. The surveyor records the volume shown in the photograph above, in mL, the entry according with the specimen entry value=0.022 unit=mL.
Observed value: value=2 unit=mL
